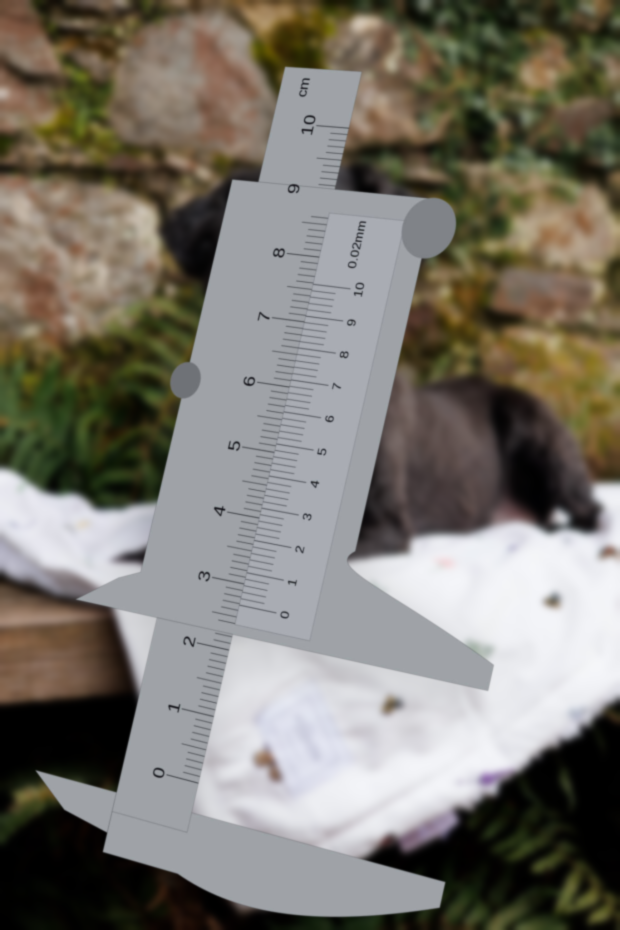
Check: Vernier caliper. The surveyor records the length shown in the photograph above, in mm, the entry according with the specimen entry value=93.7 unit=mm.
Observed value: value=26.8 unit=mm
